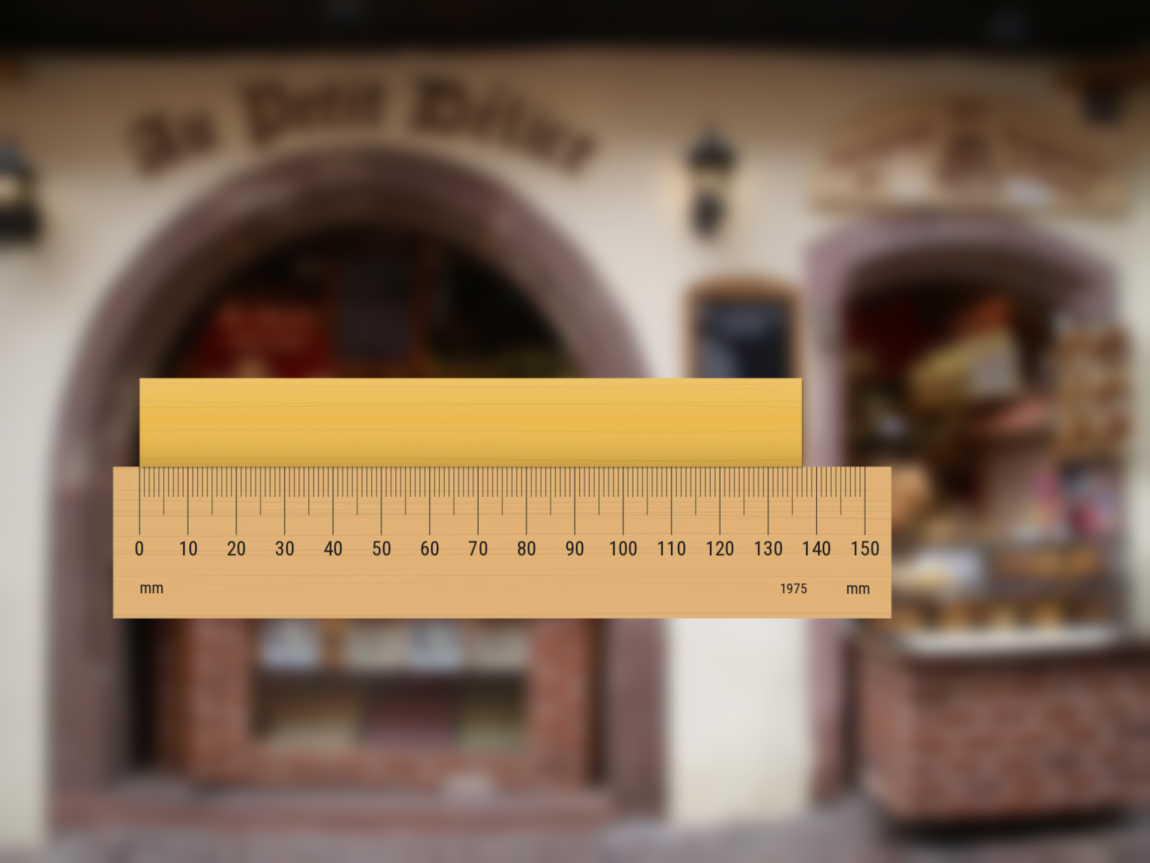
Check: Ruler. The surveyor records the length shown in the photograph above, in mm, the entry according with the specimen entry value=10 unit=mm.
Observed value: value=137 unit=mm
